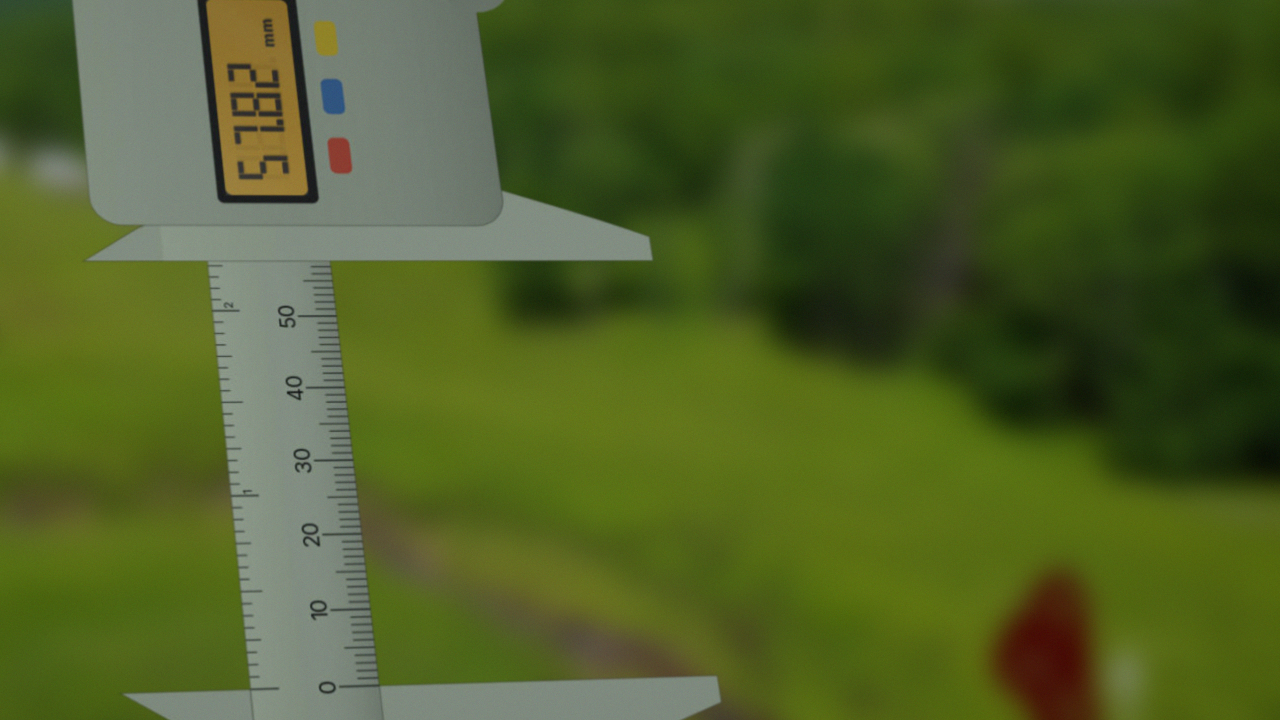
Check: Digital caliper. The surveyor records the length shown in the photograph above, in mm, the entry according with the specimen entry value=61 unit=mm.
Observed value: value=57.82 unit=mm
